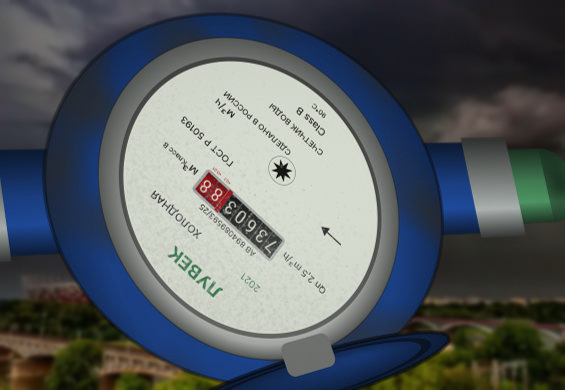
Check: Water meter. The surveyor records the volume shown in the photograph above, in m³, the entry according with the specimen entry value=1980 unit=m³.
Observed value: value=73603.88 unit=m³
